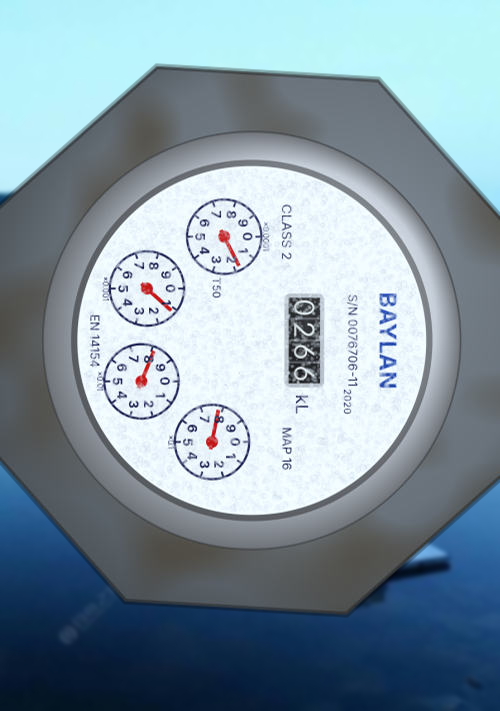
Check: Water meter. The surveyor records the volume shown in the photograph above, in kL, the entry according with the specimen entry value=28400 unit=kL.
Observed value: value=266.7811 unit=kL
